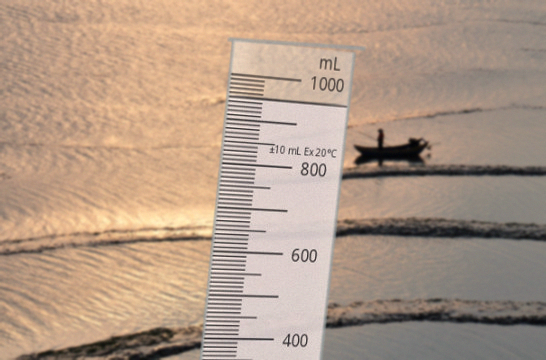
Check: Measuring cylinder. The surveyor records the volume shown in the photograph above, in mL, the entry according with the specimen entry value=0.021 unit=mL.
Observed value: value=950 unit=mL
